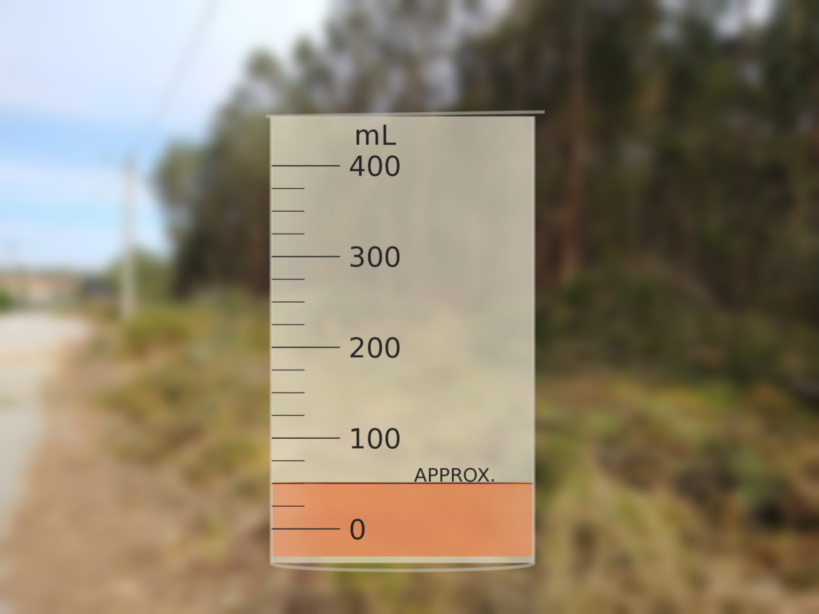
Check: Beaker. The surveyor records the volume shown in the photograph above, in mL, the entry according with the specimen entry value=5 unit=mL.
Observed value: value=50 unit=mL
